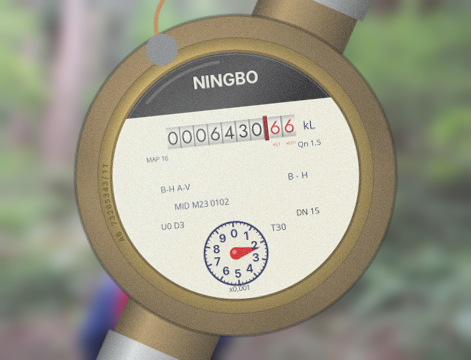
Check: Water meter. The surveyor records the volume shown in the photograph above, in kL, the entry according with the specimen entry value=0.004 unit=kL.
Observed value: value=6430.662 unit=kL
